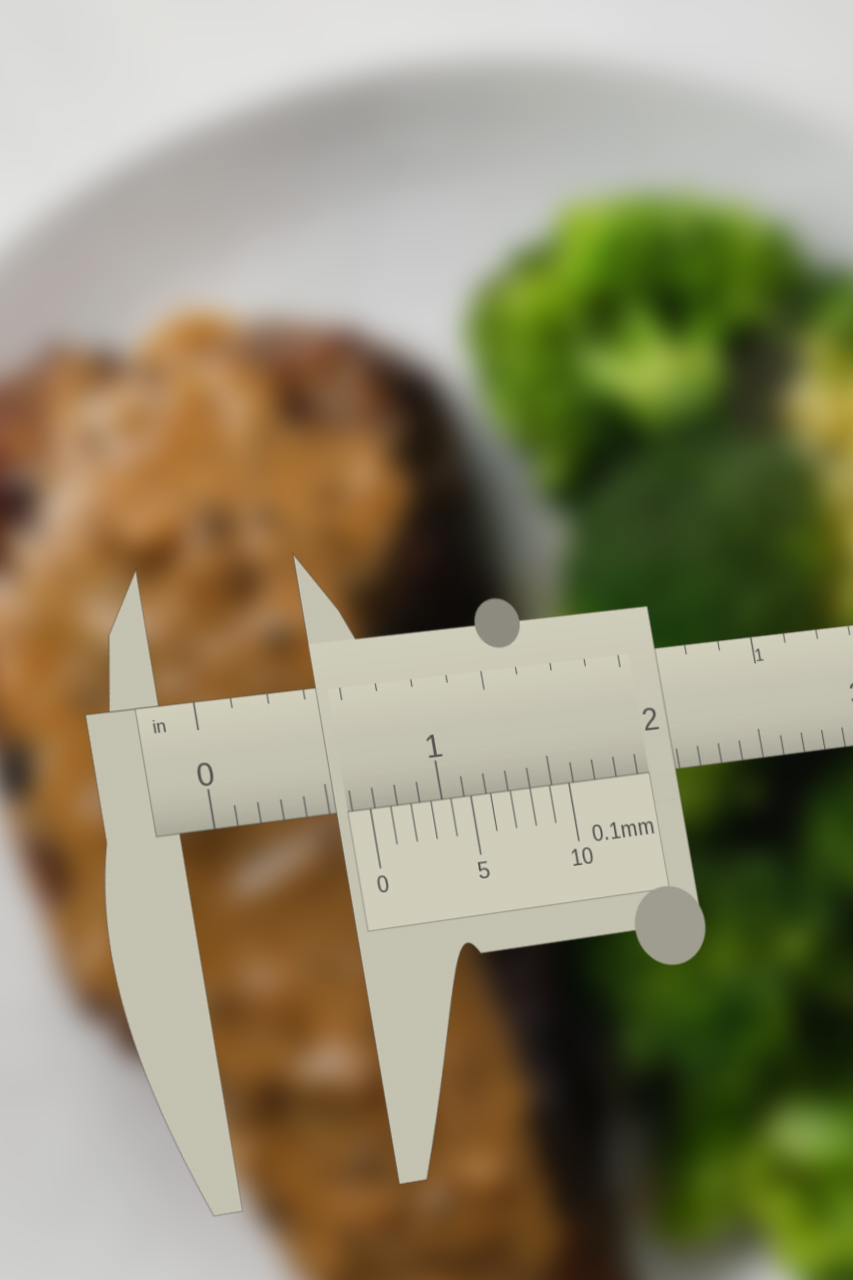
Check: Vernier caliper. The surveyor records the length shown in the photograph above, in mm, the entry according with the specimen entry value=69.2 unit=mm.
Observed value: value=6.8 unit=mm
